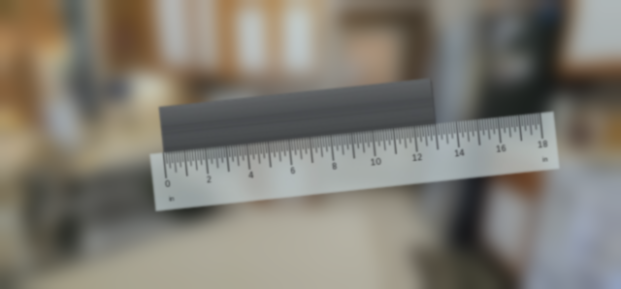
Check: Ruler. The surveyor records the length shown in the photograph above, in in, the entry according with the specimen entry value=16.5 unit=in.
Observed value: value=13 unit=in
